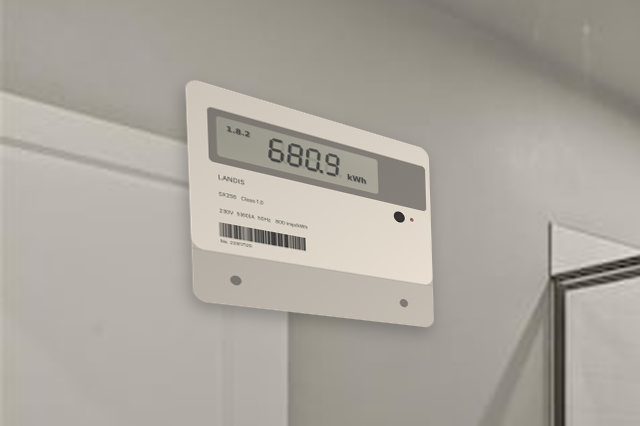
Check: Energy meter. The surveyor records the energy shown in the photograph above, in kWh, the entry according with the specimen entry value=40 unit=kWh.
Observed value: value=680.9 unit=kWh
